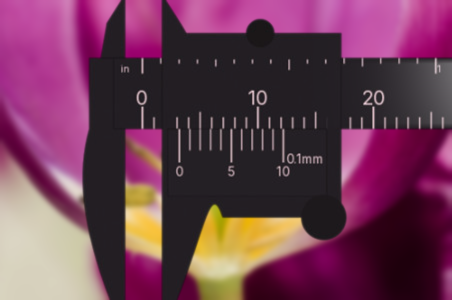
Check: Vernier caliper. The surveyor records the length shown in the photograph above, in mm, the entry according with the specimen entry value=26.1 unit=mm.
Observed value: value=3.2 unit=mm
